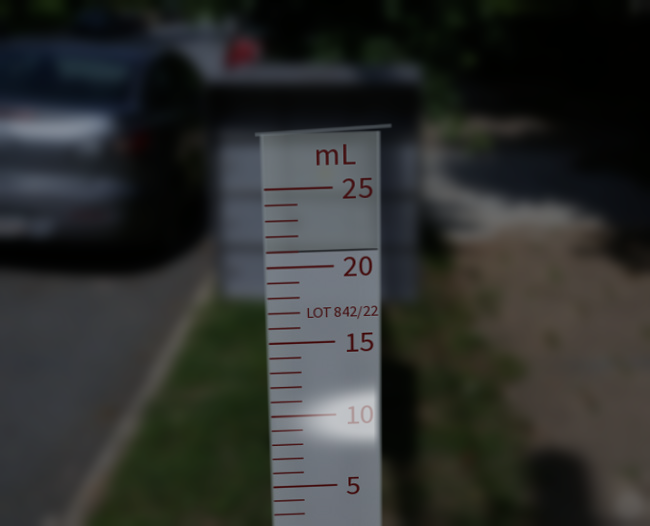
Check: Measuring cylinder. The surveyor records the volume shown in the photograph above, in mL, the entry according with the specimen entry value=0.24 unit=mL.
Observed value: value=21 unit=mL
